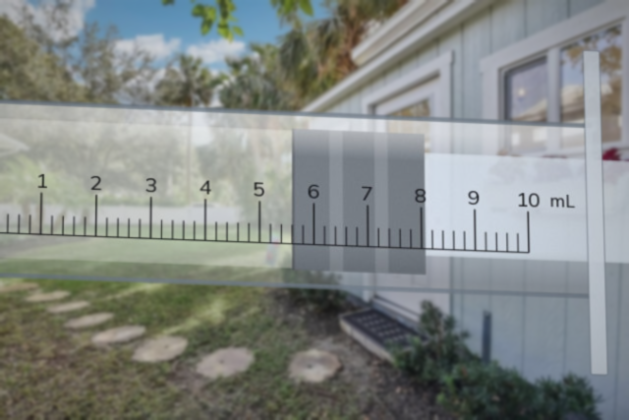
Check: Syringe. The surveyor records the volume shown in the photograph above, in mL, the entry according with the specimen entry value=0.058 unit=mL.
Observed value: value=5.6 unit=mL
